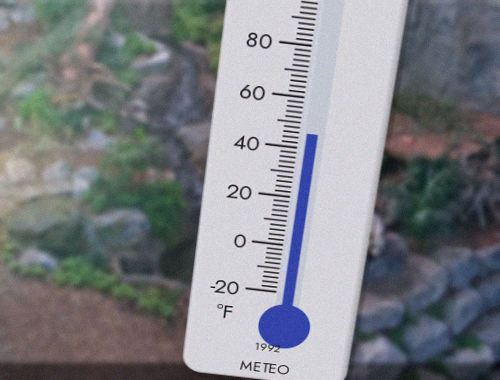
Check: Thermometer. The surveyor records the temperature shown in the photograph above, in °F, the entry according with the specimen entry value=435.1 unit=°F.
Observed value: value=46 unit=°F
